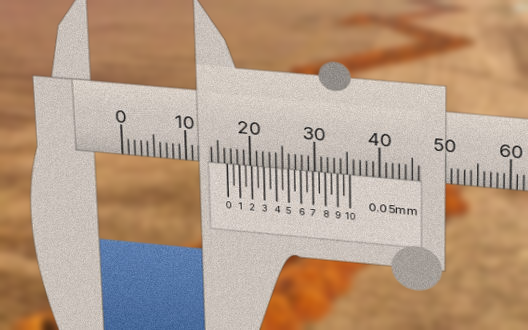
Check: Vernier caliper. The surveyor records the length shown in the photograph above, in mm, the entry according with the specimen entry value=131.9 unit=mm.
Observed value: value=16.4 unit=mm
